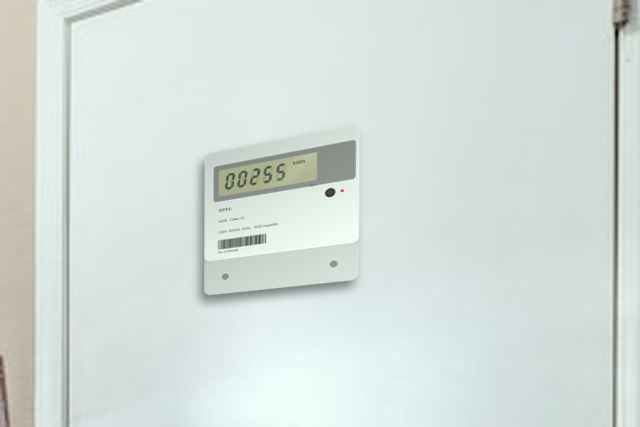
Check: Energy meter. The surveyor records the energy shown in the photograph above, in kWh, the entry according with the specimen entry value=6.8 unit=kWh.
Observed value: value=255 unit=kWh
